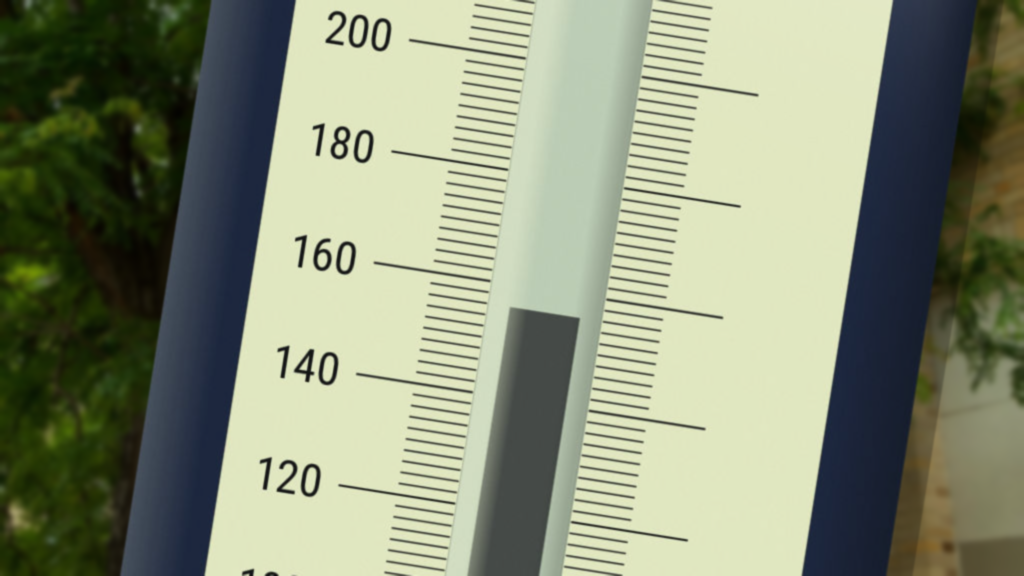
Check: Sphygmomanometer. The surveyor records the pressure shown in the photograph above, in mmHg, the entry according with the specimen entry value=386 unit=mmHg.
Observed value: value=156 unit=mmHg
